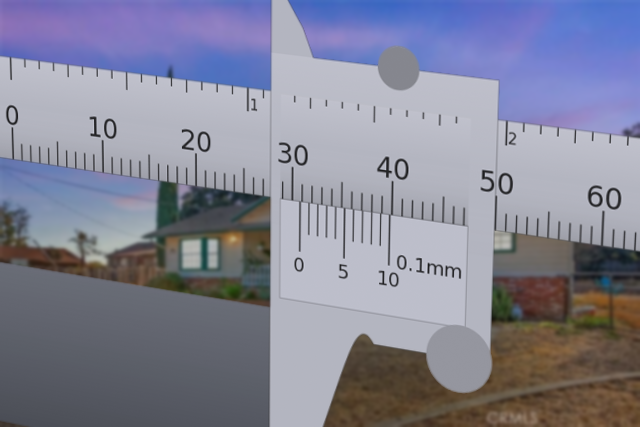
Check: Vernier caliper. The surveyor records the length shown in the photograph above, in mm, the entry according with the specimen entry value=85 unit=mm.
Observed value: value=30.8 unit=mm
